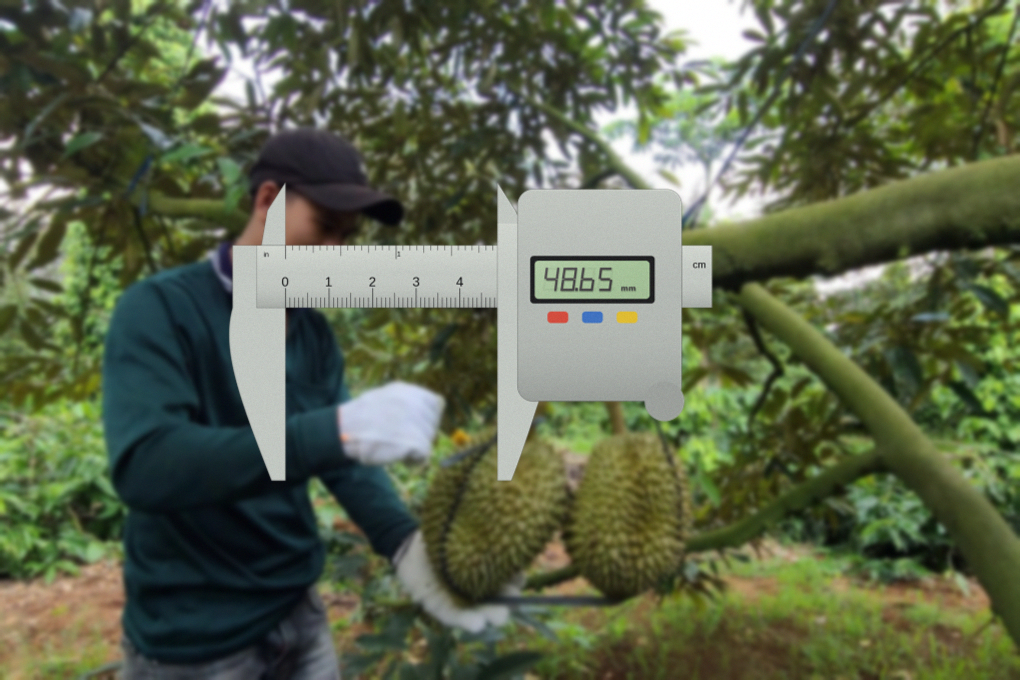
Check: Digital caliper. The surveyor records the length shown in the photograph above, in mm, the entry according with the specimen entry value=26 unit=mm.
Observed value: value=48.65 unit=mm
